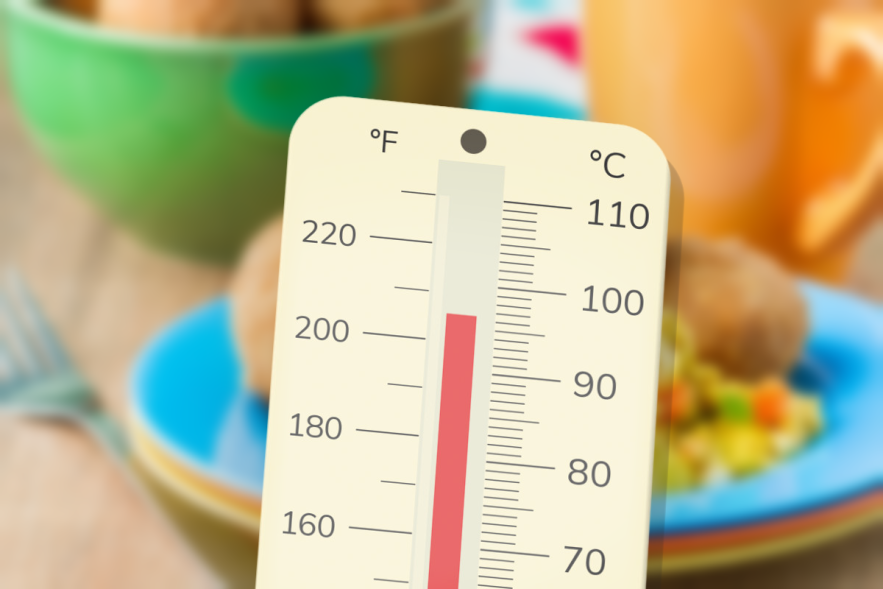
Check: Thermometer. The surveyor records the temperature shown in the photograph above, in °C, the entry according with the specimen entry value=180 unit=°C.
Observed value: value=96.5 unit=°C
